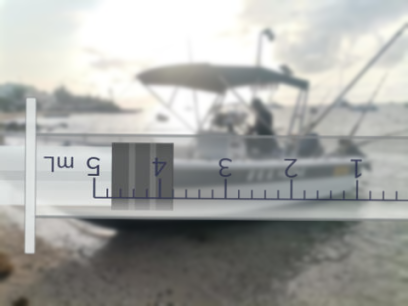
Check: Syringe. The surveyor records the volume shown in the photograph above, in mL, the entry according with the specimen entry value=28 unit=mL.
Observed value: value=3.8 unit=mL
